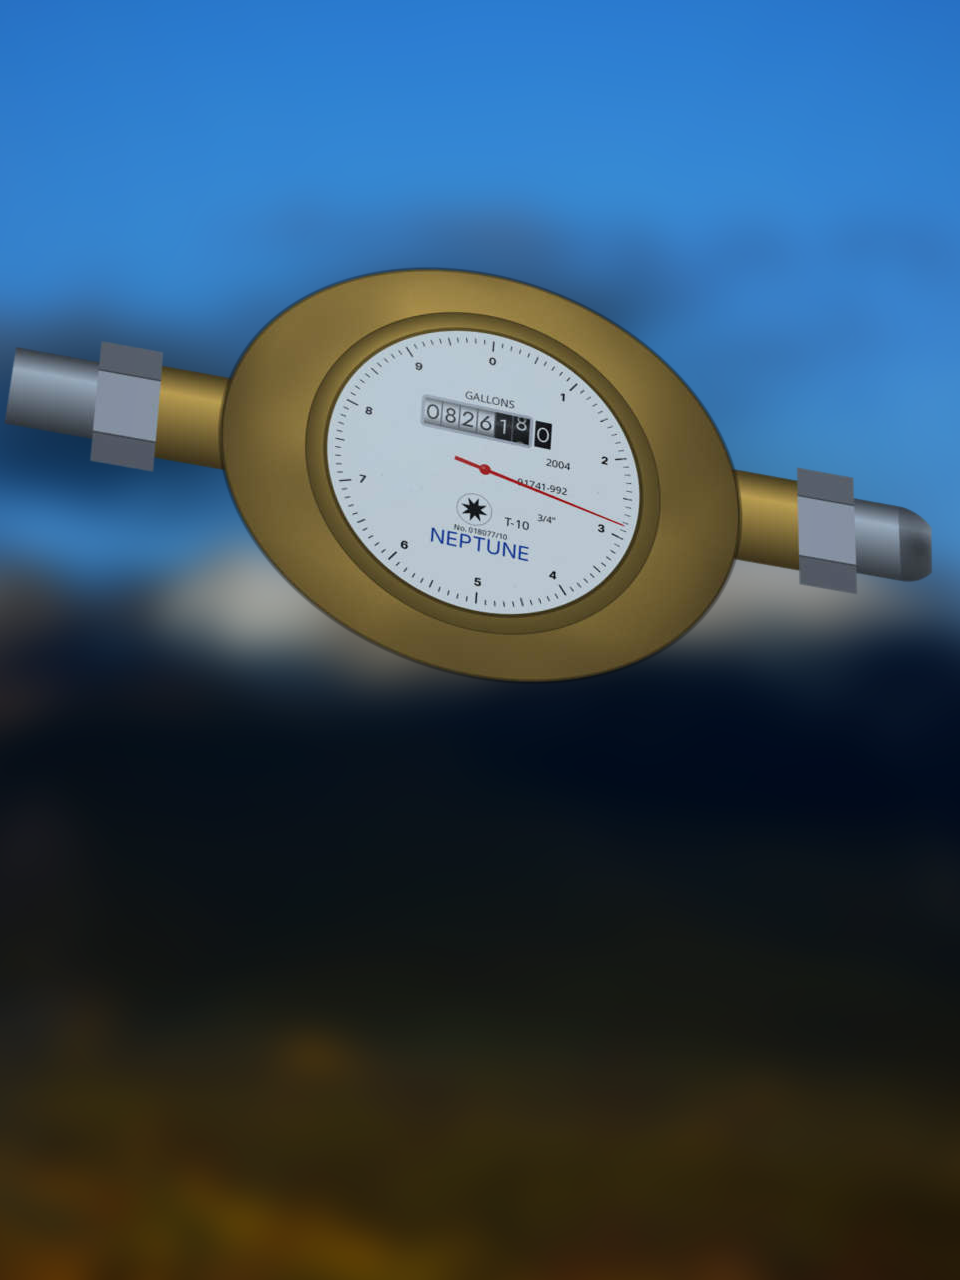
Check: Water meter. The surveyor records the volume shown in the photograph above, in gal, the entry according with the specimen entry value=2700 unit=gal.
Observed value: value=826182.8 unit=gal
